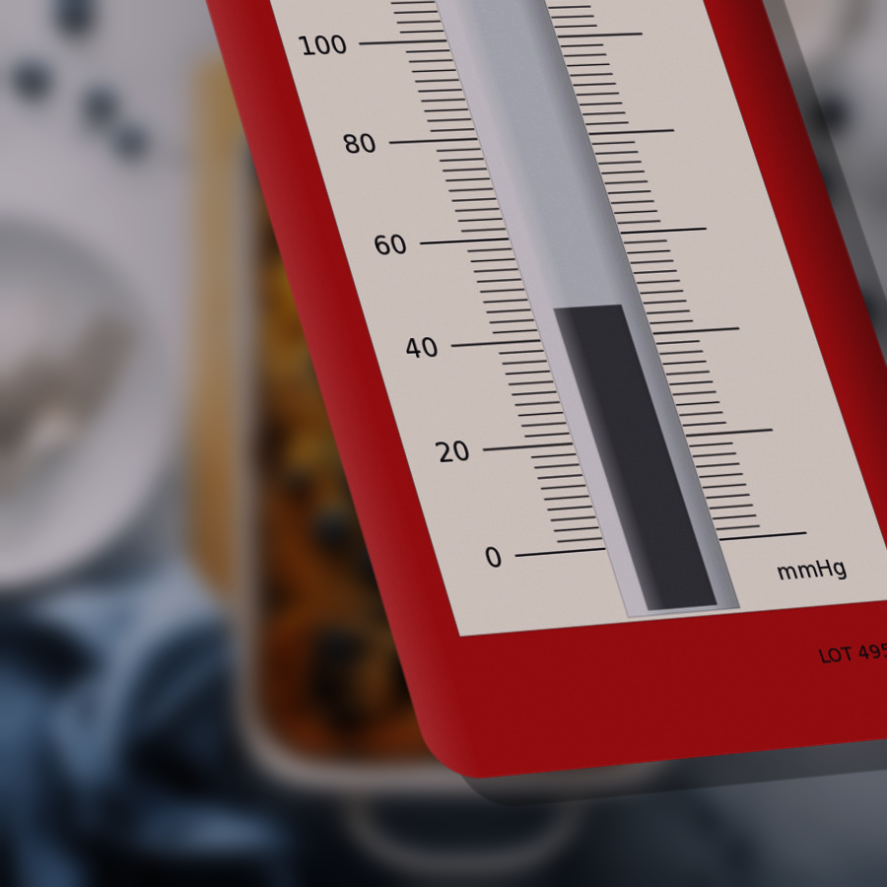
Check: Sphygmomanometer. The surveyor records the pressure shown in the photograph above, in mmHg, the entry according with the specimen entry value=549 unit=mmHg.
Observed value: value=46 unit=mmHg
